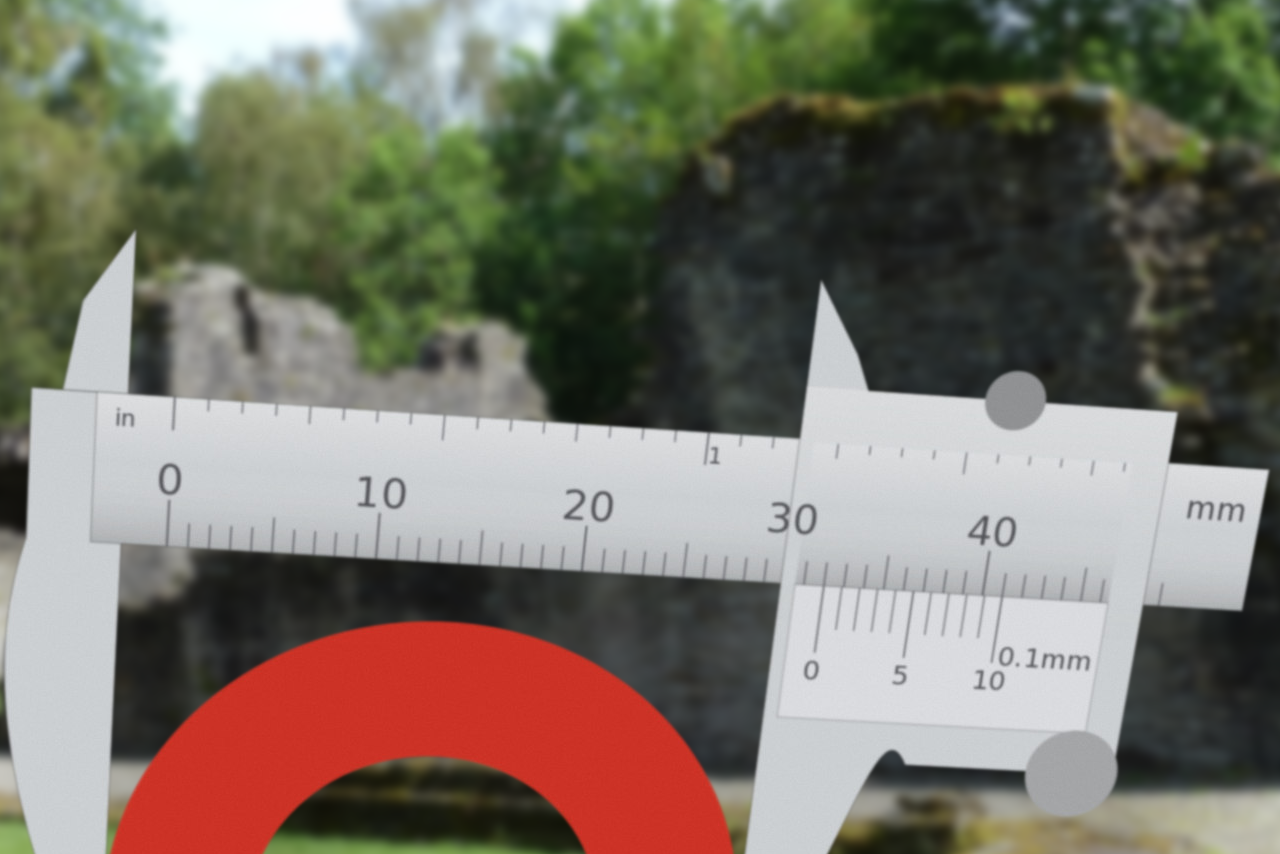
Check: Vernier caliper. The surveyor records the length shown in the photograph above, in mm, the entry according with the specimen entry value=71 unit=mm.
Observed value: value=32.0 unit=mm
